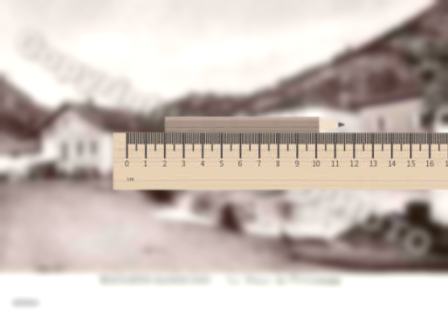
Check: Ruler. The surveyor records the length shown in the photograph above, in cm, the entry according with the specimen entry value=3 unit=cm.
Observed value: value=9.5 unit=cm
